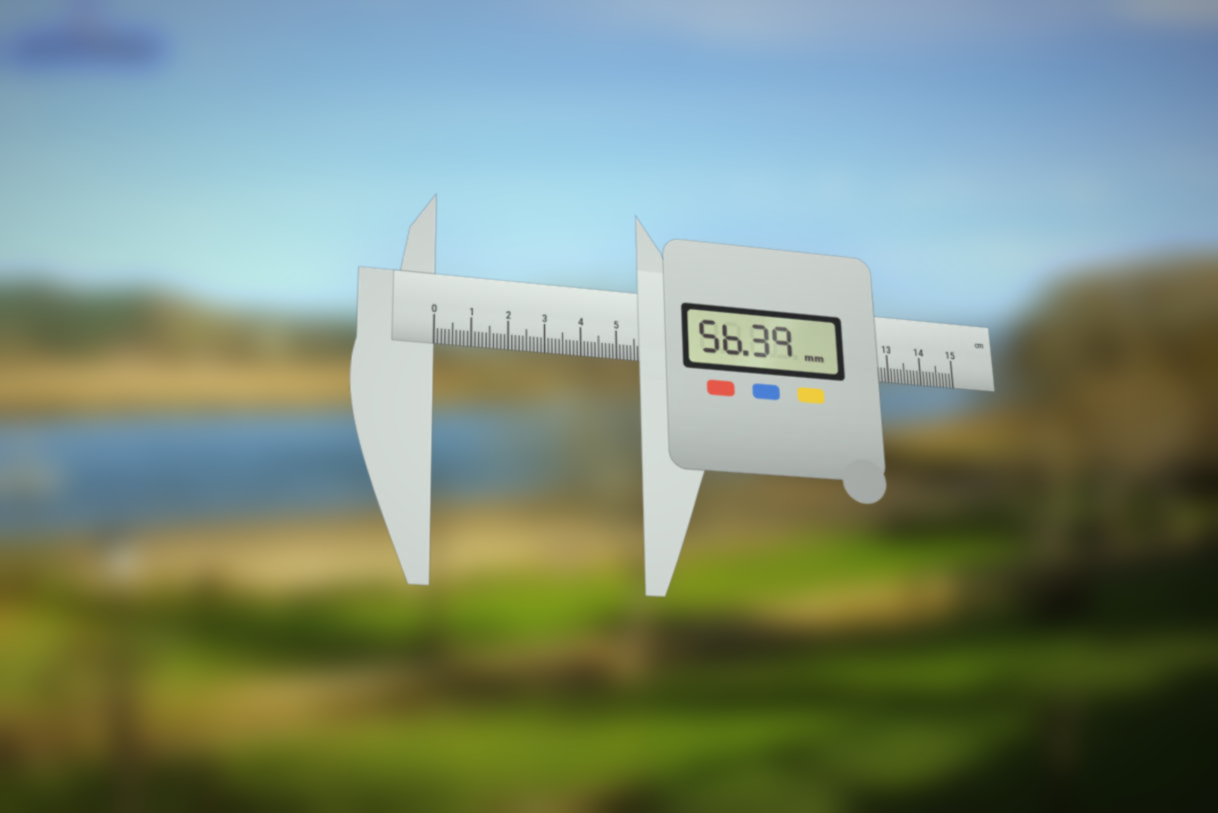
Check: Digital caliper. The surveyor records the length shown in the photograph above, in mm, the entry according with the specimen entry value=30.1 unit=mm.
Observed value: value=56.39 unit=mm
